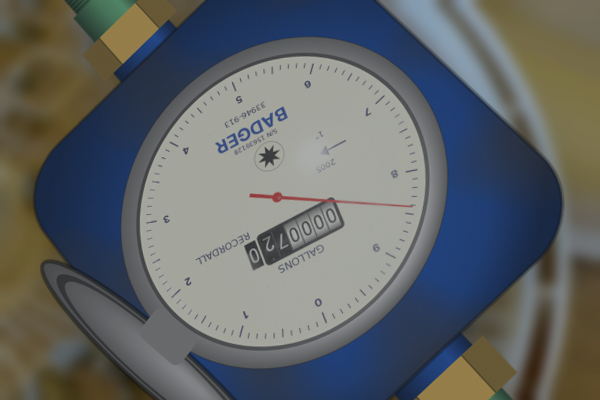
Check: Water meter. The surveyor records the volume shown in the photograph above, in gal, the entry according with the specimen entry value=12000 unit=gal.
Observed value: value=718.4 unit=gal
